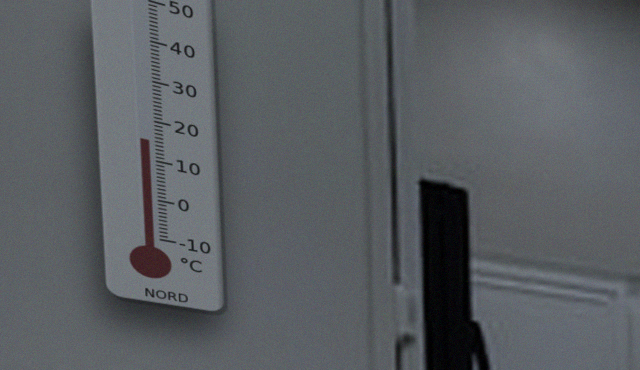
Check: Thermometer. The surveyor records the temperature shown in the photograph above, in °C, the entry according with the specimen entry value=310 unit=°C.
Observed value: value=15 unit=°C
